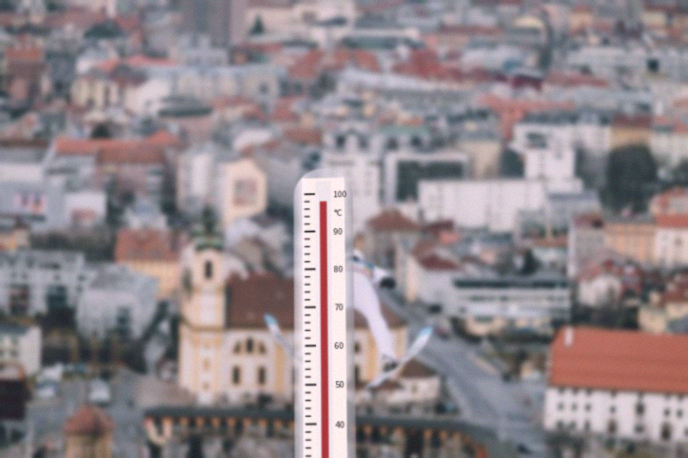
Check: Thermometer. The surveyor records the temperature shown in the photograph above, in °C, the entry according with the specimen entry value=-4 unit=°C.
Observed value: value=98 unit=°C
